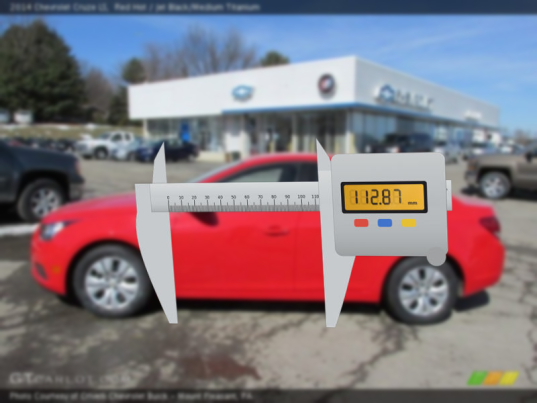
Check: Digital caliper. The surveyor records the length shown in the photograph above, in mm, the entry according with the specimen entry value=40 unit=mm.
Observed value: value=112.87 unit=mm
